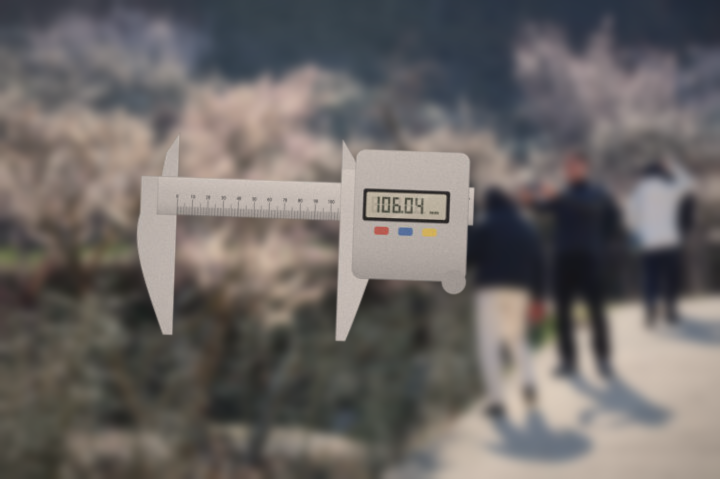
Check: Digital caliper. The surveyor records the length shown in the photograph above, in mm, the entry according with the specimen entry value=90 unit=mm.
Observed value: value=106.04 unit=mm
